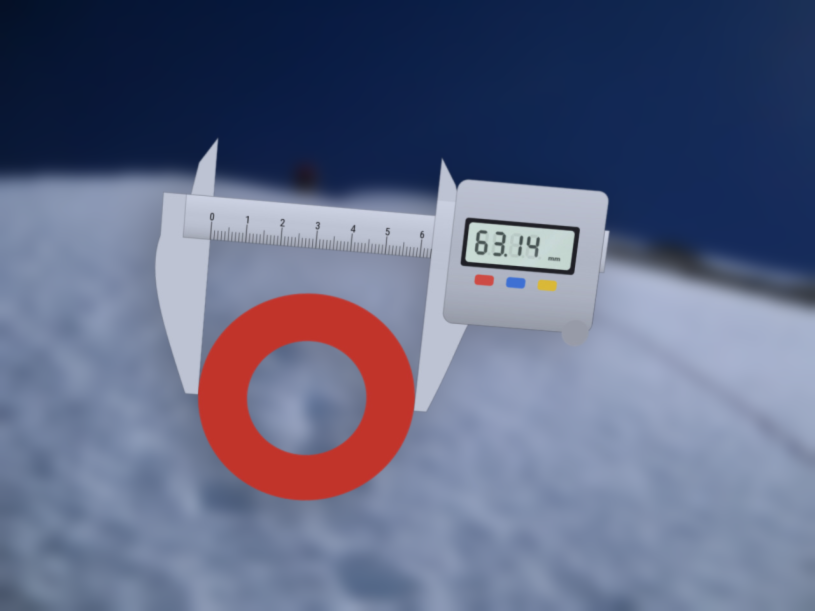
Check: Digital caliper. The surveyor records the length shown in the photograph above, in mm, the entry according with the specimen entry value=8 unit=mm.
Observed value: value=63.14 unit=mm
